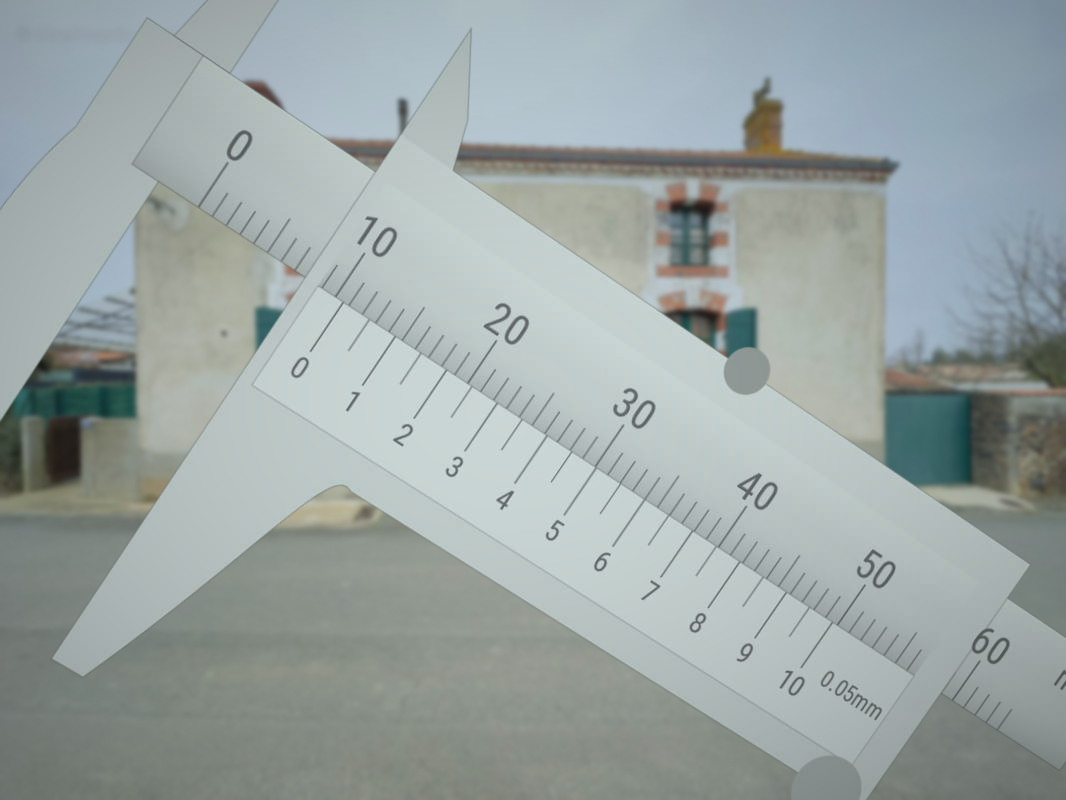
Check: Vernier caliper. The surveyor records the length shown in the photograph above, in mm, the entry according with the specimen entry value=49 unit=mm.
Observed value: value=10.6 unit=mm
